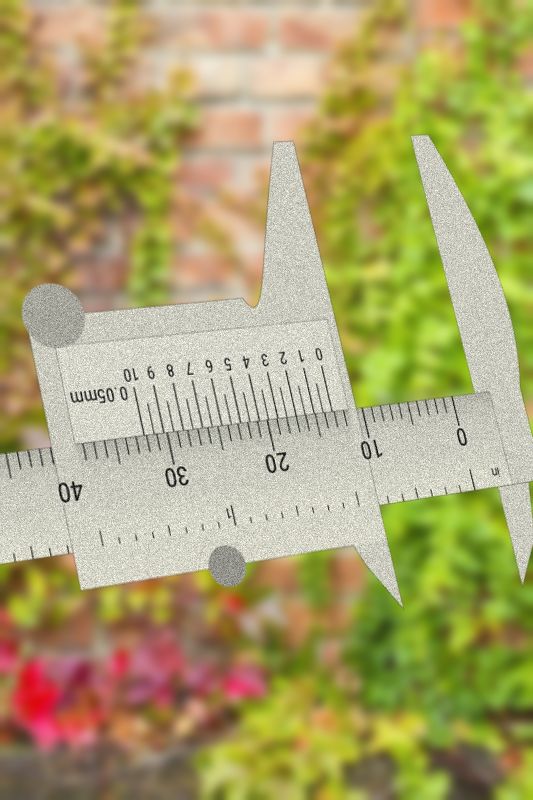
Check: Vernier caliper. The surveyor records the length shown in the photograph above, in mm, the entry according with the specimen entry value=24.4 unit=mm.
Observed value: value=13.2 unit=mm
